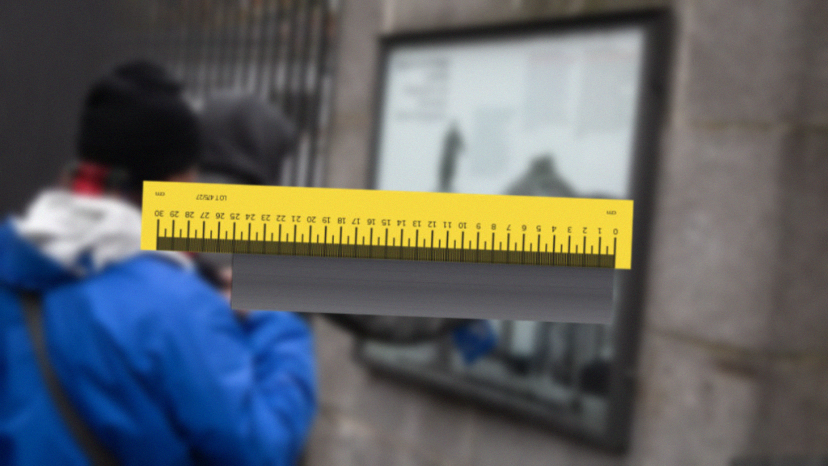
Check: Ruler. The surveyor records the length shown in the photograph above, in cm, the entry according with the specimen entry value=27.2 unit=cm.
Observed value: value=25 unit=cm
